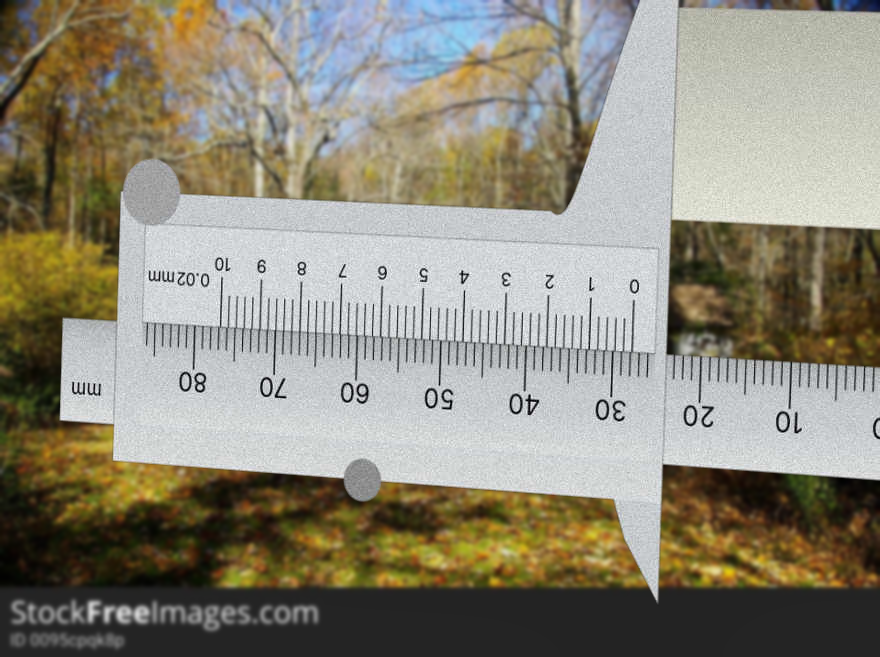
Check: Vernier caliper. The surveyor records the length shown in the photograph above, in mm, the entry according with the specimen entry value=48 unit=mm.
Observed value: value=27.8 unit=mm
